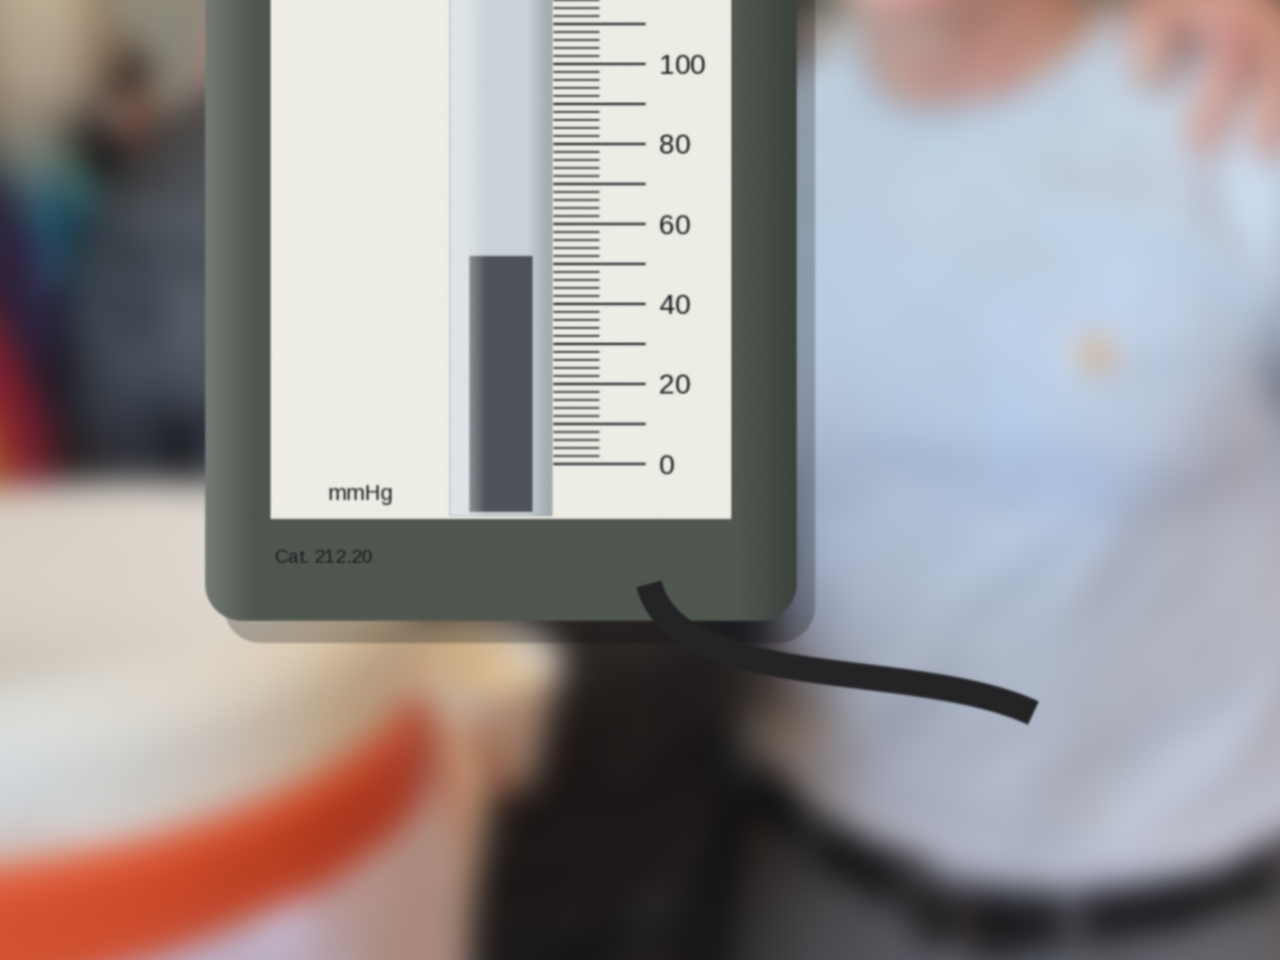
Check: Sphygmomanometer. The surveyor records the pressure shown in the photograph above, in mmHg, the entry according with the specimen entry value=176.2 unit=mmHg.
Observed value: value=52 unit=mmHg
